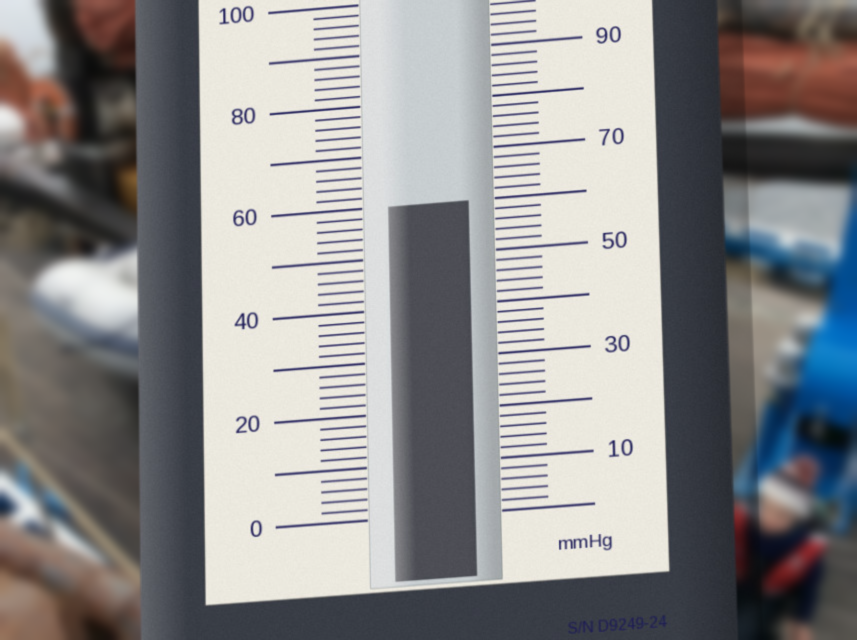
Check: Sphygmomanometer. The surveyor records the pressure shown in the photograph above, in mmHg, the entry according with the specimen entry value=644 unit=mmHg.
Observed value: value=60 unit=mmHg
